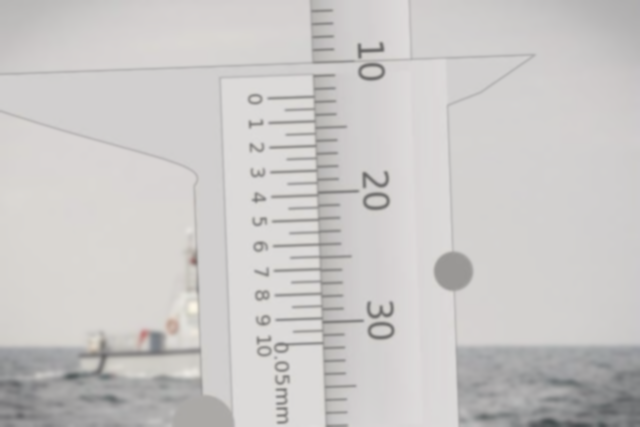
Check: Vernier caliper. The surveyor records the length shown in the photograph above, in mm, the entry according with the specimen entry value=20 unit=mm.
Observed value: value=12.6 unit=mm
